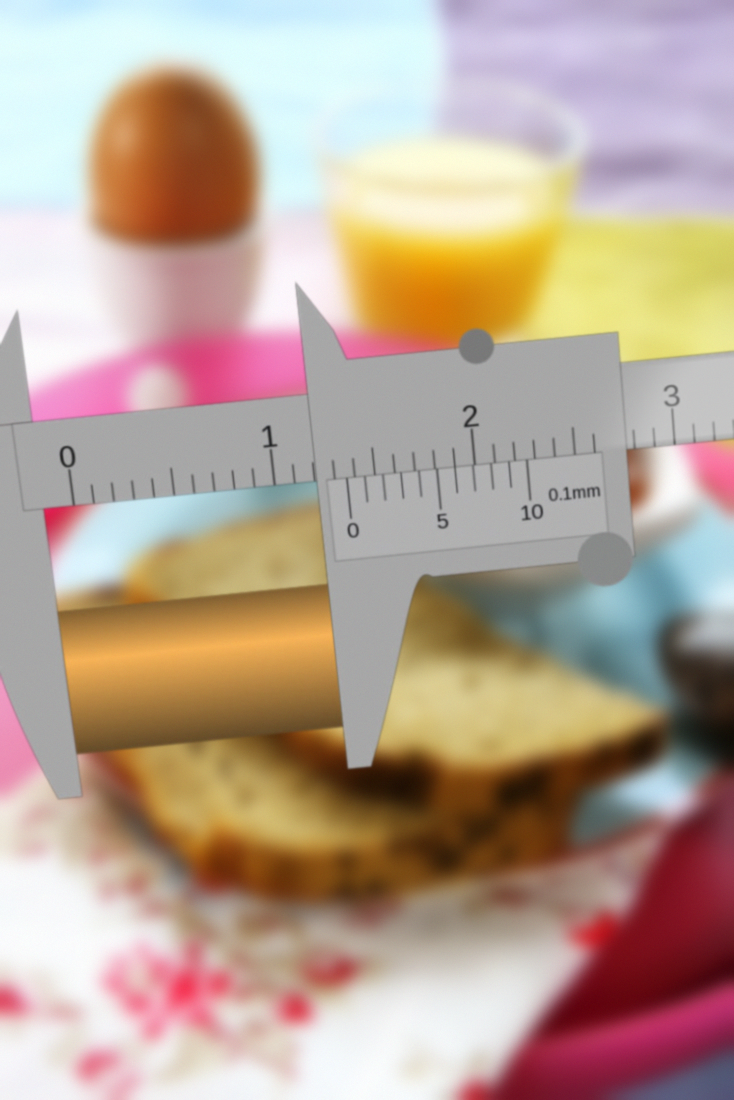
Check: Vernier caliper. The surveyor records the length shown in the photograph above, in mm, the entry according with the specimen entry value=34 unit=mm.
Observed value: value=13.6 unit=mm
